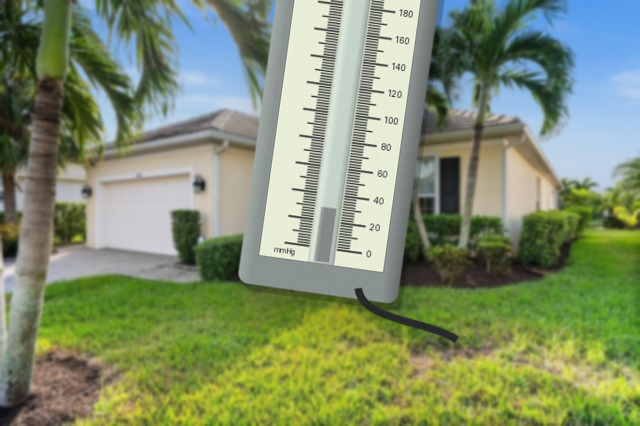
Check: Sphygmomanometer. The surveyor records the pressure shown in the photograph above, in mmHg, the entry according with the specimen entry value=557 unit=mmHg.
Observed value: value=30 unit=mmHg
